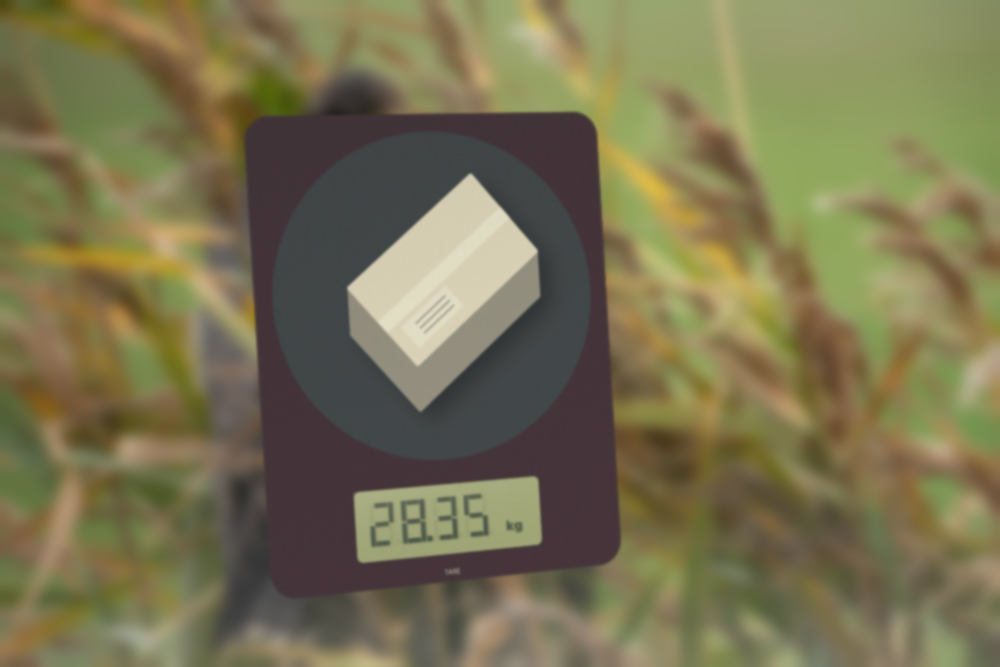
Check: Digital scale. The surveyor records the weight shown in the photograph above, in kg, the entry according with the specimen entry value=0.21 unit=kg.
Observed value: value=28.35 unit=kg
